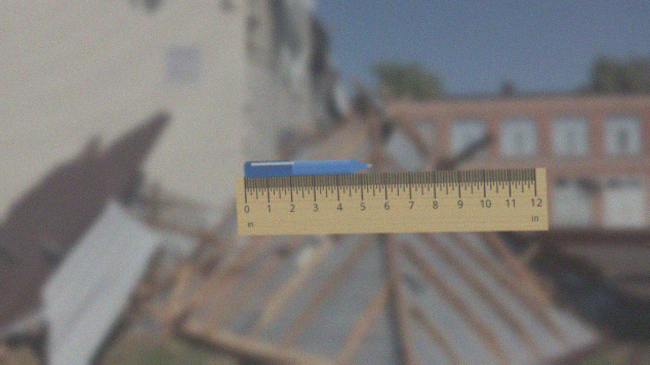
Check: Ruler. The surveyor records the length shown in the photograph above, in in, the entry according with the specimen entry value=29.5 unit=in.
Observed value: value=5.5 unit=in
